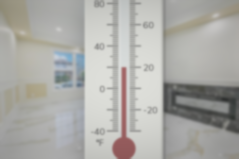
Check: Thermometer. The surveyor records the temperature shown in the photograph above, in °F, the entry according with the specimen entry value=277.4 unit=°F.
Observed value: value=20 unit=°F
